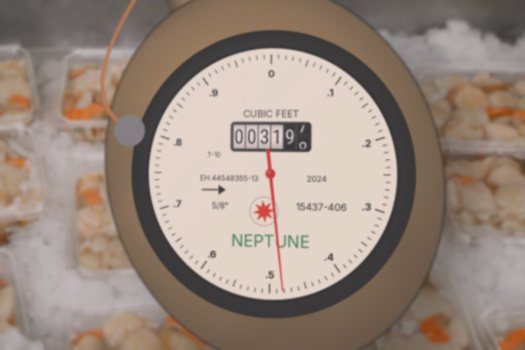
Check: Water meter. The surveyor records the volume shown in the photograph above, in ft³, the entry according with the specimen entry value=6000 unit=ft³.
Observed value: value=3197.48 unit=ft³
